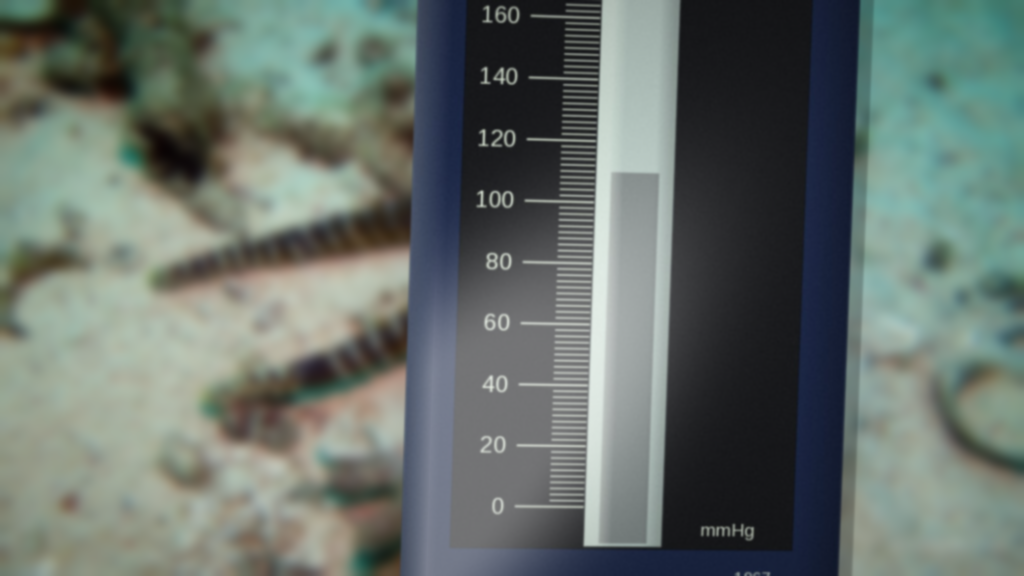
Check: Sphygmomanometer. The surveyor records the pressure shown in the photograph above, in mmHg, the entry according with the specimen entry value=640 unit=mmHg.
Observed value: value=110 unit=mmHg
